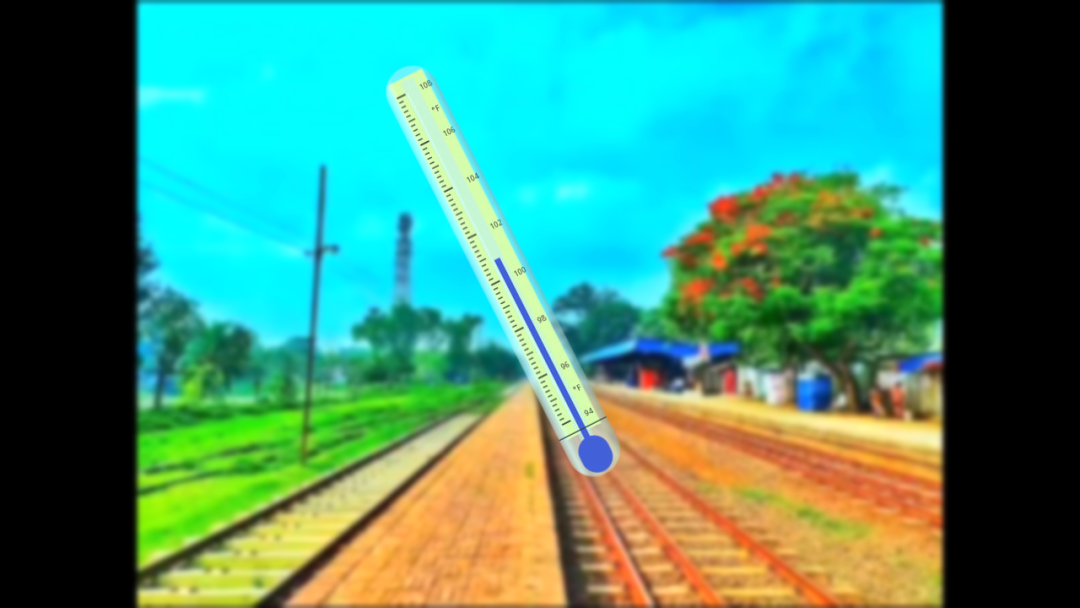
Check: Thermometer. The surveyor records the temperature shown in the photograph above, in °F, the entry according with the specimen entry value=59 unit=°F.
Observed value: value=100.8 unit=°F
